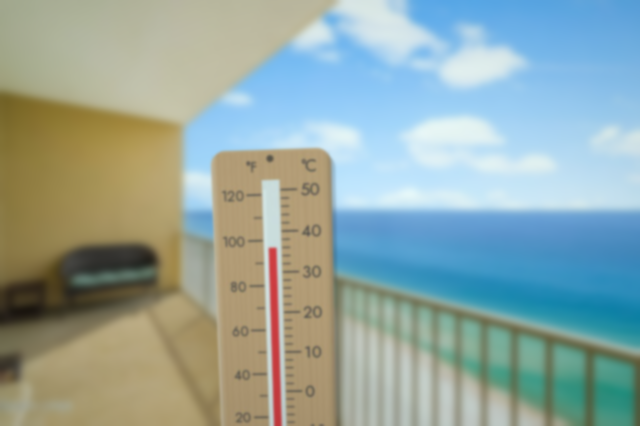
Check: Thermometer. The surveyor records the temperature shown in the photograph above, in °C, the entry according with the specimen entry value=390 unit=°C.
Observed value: value=36 unit=°C
